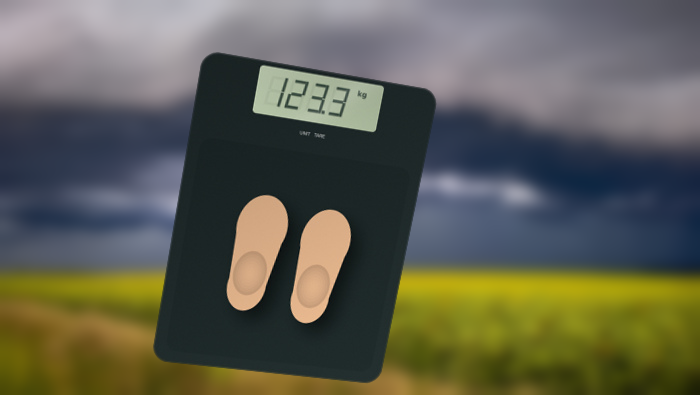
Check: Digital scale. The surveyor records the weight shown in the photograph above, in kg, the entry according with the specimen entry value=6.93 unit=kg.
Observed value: value=123.3 unit=kg
